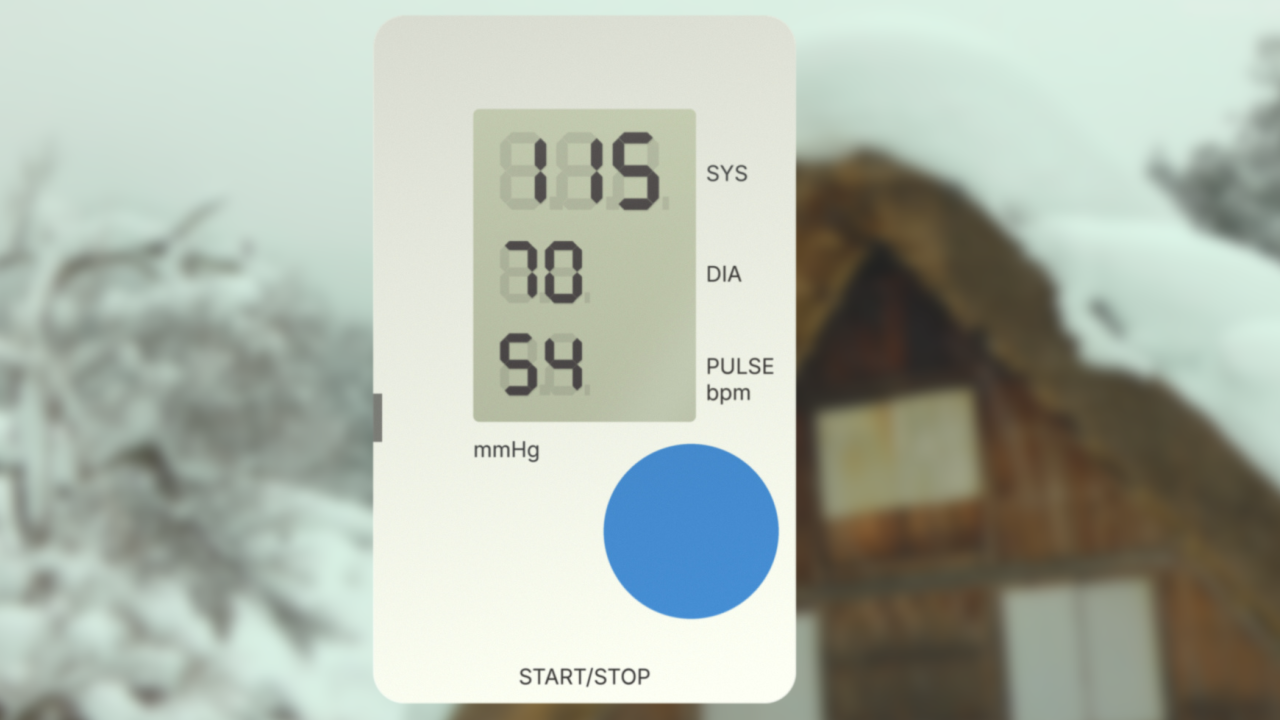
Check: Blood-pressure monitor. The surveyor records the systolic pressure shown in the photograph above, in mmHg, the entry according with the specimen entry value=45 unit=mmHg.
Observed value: value=115 unit=mmHg
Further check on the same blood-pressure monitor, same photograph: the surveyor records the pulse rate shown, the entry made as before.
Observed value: value=54 unit=bpm
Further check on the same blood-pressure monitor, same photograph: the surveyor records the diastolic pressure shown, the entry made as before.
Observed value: value=70 unit=mmHg
